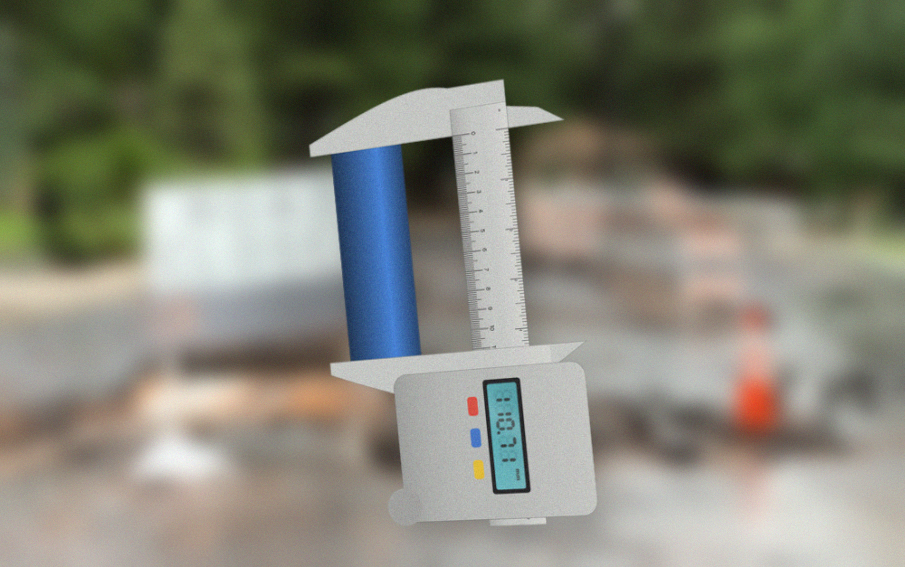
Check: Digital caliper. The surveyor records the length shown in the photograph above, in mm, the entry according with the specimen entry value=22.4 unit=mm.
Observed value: value=110.71 unit=mm
